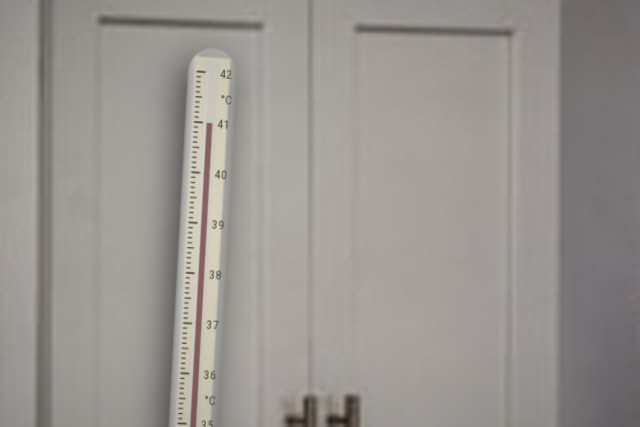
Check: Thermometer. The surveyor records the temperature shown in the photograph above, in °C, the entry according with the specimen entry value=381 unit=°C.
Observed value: value=41 unit=°C
